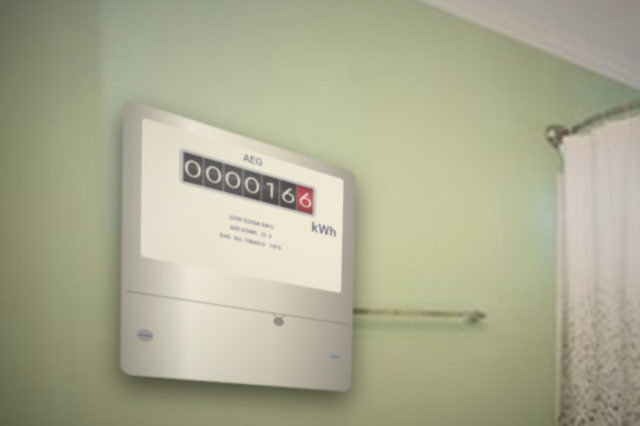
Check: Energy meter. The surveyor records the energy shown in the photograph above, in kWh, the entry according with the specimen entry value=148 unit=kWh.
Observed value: value=16.6 unit=kWh
